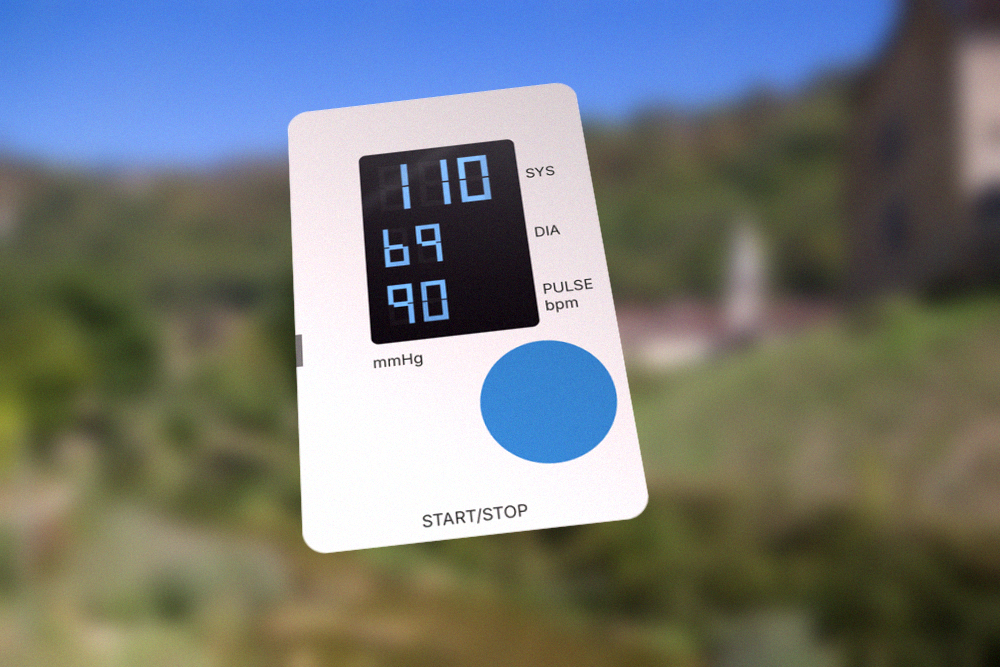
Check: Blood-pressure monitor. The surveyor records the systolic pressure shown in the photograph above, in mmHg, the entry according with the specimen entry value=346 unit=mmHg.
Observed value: value=110 unit=mmHg
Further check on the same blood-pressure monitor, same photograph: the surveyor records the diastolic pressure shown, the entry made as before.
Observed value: value=69 unit=mmHg
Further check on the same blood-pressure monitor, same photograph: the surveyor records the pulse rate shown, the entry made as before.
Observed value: value=90 unit=bpm
